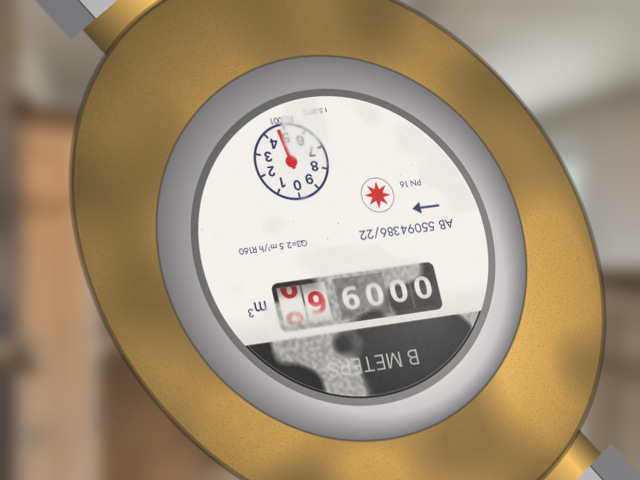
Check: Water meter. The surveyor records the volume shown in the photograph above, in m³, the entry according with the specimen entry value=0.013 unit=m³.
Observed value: value=9.684 unit=m³
